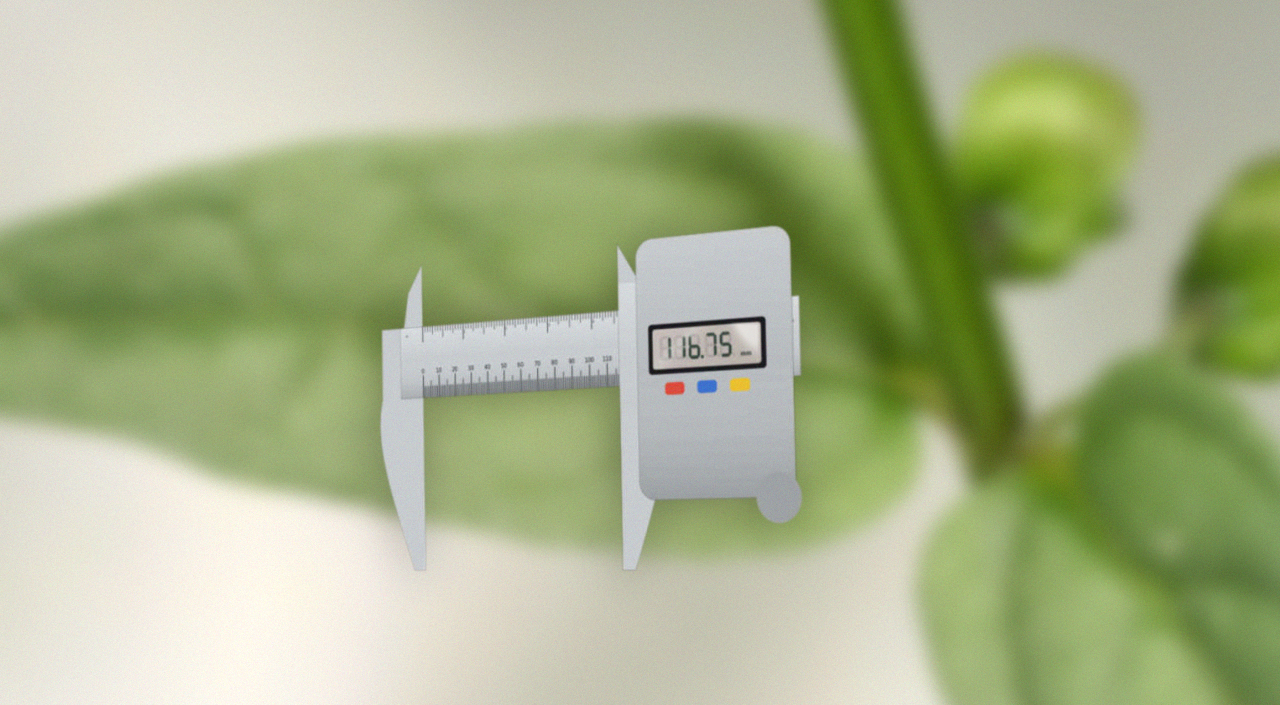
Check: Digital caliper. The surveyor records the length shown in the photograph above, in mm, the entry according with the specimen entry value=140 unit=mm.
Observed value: value=116.75 unit=mm
